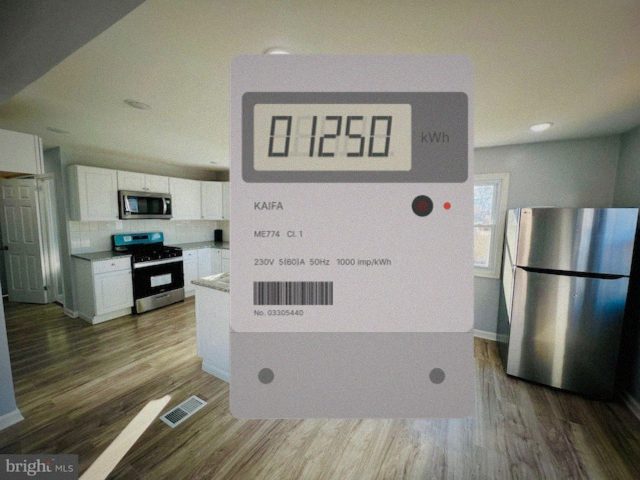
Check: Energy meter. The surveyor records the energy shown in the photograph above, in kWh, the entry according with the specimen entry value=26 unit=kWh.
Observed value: value=1250 unit=kWh
